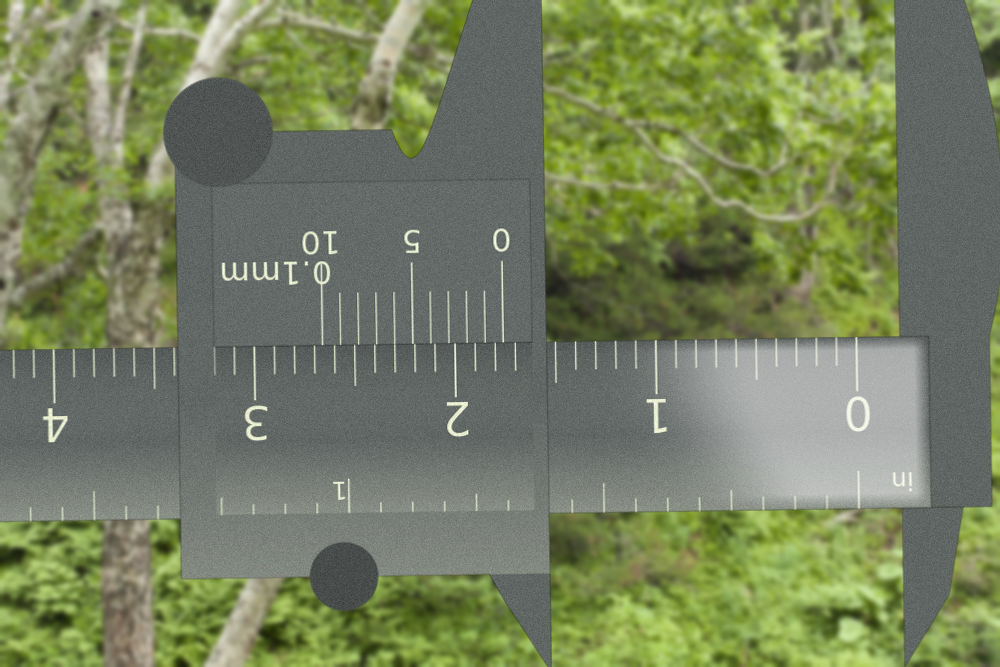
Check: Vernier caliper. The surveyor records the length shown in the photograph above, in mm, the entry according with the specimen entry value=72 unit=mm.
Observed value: value=17.6 unit=mm
